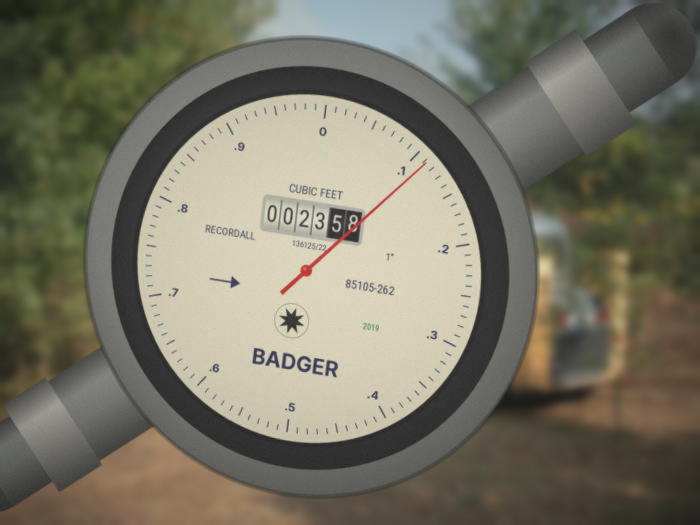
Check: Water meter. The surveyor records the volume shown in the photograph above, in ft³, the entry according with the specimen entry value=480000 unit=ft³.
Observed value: value=2358.11 unit=ft³
